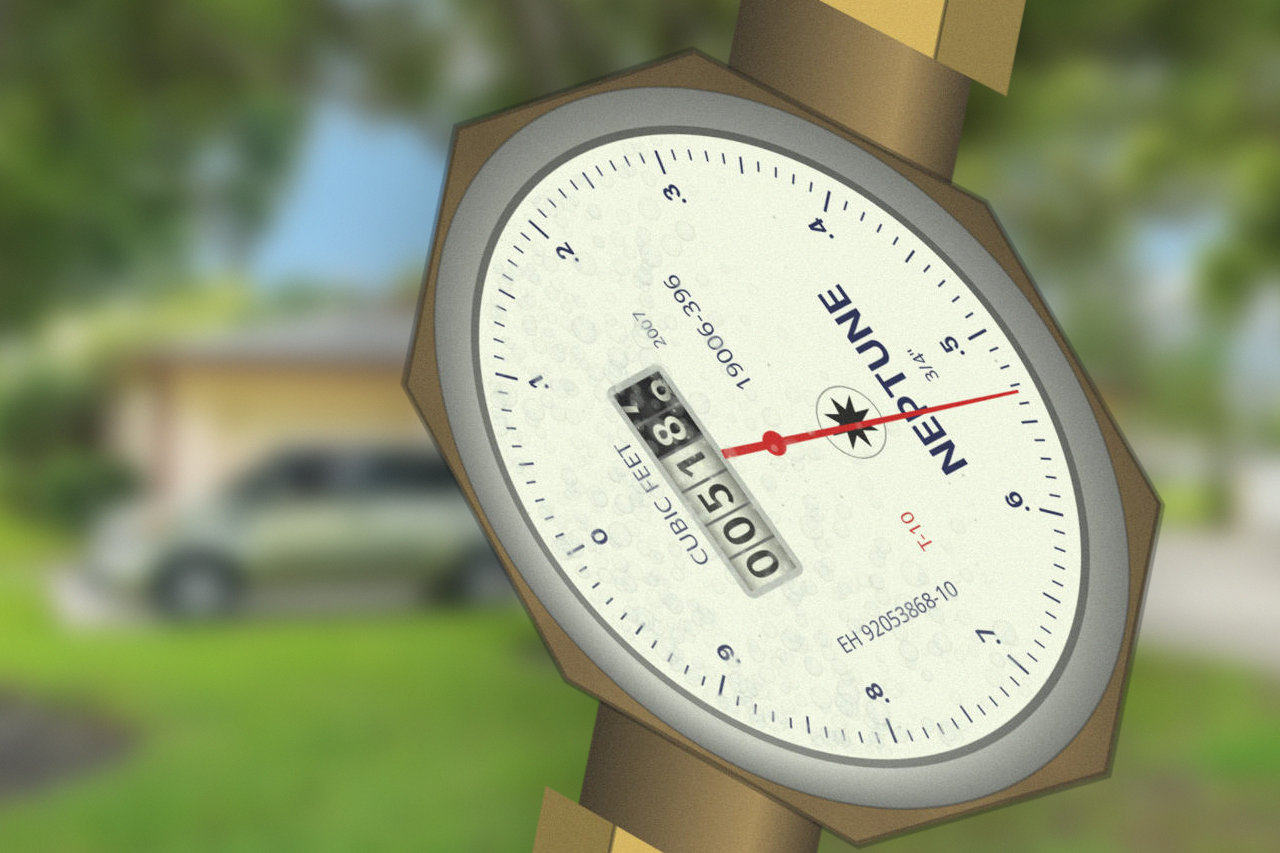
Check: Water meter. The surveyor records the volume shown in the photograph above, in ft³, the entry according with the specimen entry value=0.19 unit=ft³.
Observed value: value=5187.53 unit=ft³
